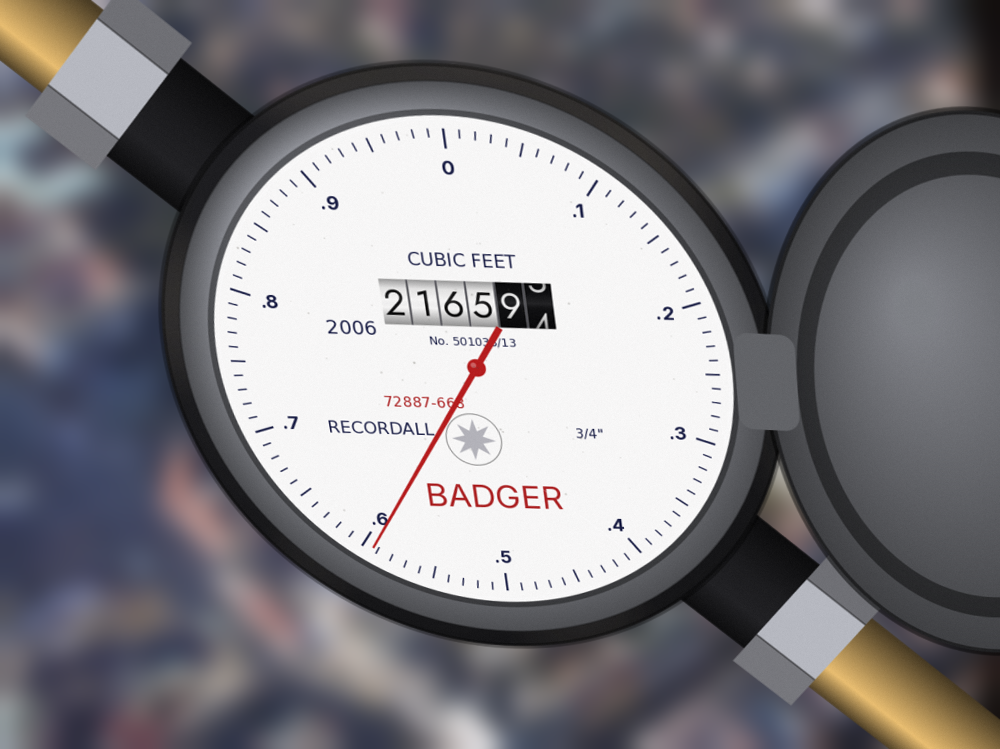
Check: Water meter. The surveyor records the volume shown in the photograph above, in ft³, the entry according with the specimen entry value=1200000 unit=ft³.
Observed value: value=216593.59 unit=ft³
